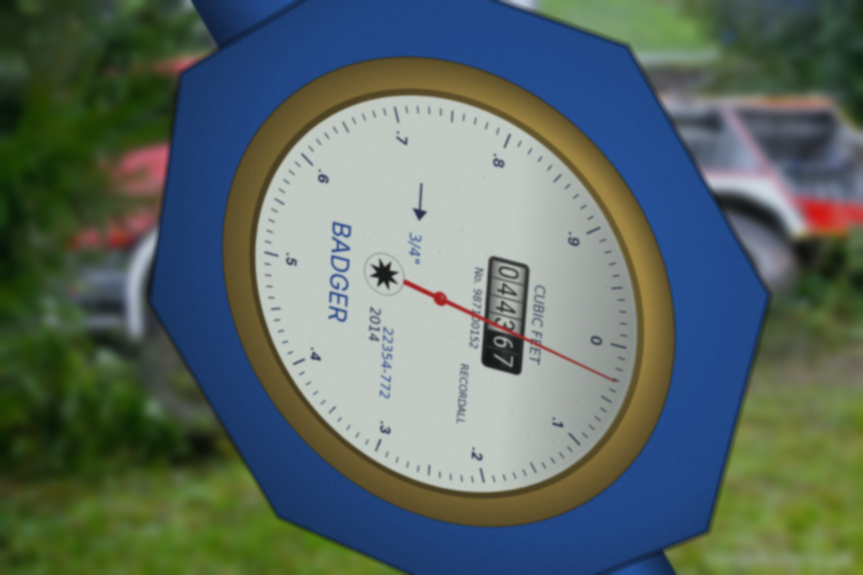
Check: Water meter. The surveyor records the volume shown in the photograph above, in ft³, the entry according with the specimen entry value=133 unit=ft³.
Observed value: value=44367.03 unit=ft³
